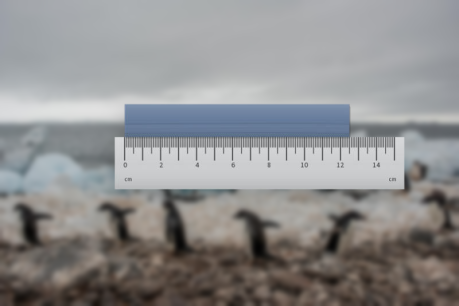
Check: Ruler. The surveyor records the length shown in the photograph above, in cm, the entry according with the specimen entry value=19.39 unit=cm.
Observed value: value=12.5 unit=cm
